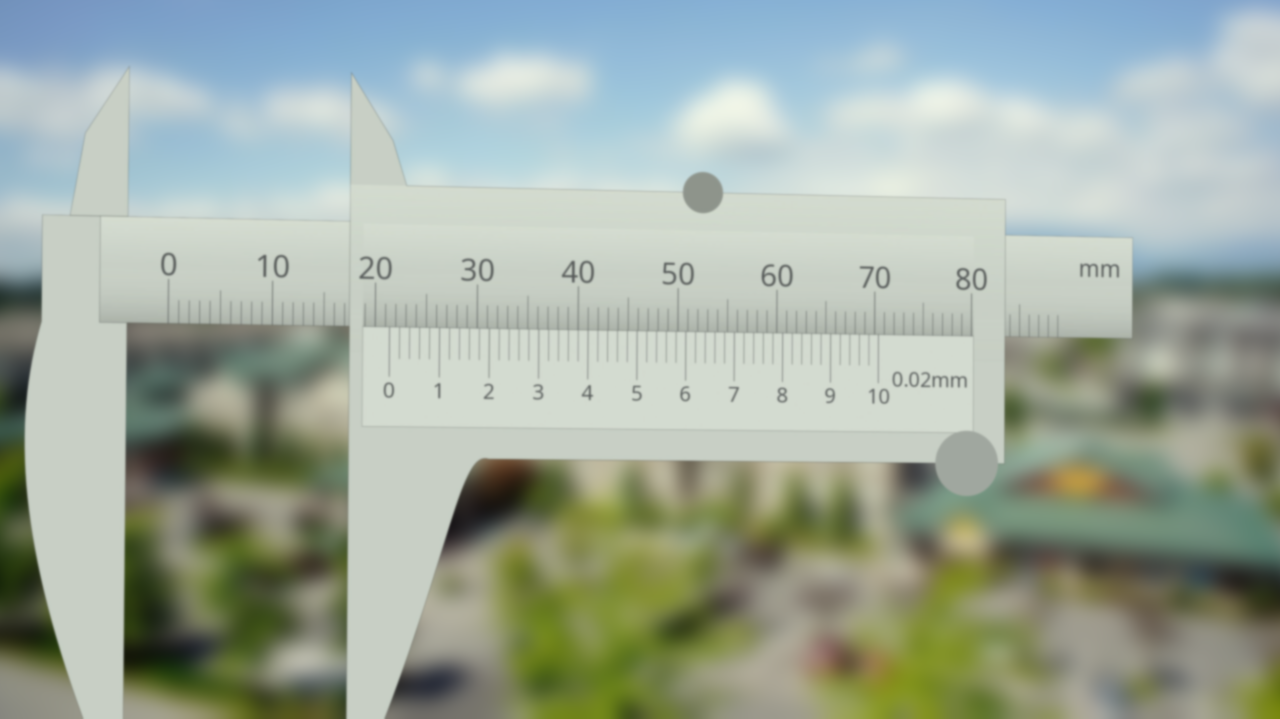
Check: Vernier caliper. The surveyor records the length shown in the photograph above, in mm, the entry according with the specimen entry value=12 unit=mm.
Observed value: value=21.4 unit=mm
